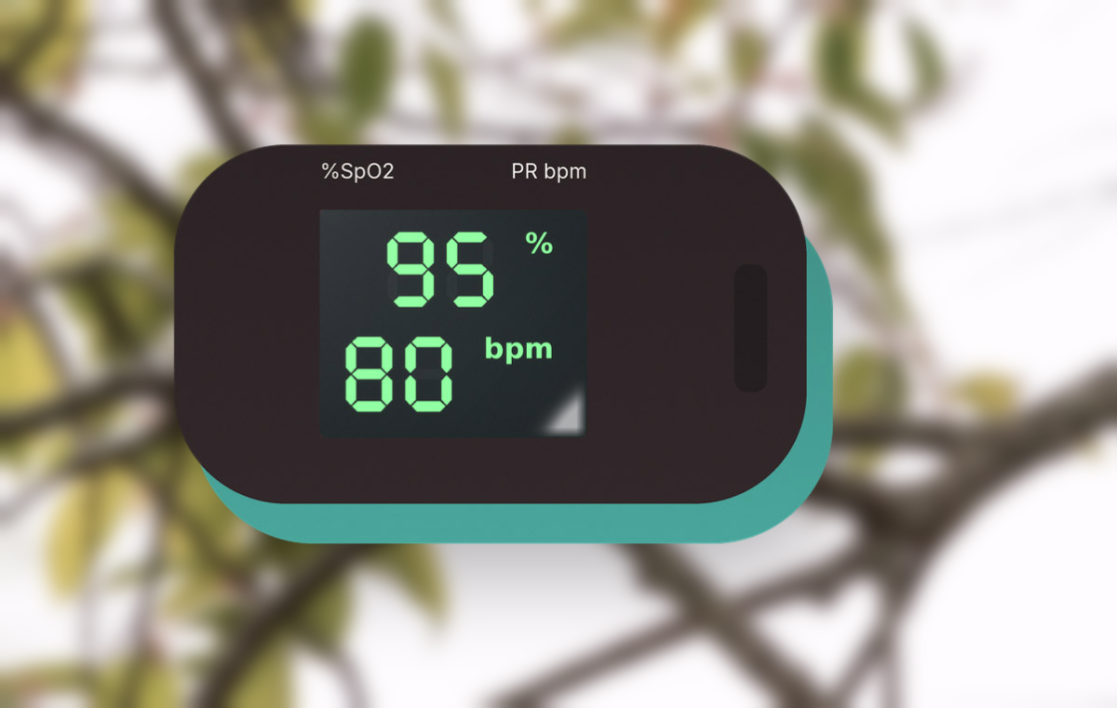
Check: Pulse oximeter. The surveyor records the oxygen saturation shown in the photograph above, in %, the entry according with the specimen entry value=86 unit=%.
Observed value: value=95 unit=%
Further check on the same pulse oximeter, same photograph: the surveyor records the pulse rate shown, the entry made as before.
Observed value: value=80 unit=bpm
